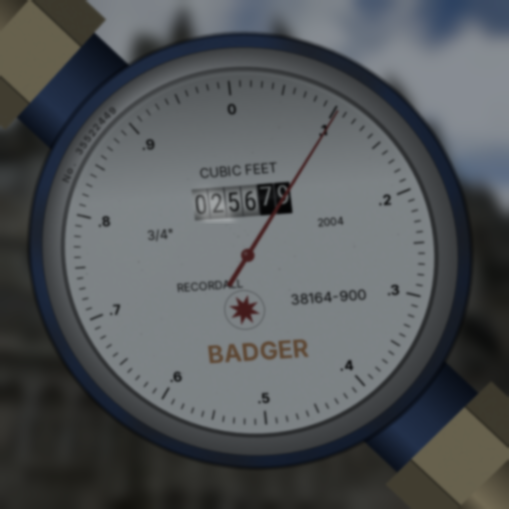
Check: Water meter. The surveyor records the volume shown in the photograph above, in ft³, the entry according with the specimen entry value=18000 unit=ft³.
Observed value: value=25679.10 unit=ft³
